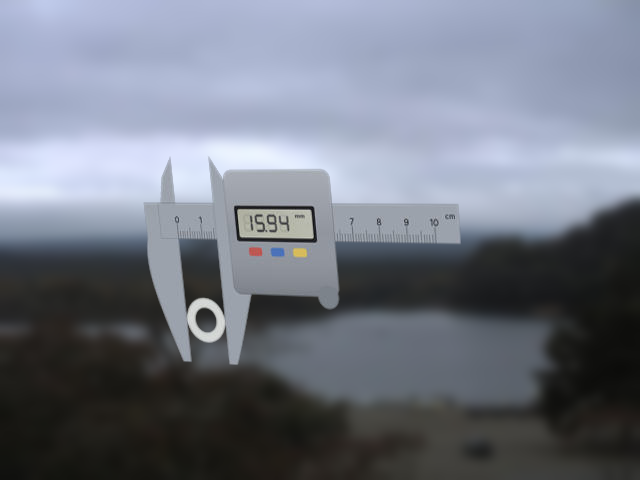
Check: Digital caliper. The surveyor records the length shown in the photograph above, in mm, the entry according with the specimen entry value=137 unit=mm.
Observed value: value=15.94 unit=mm
